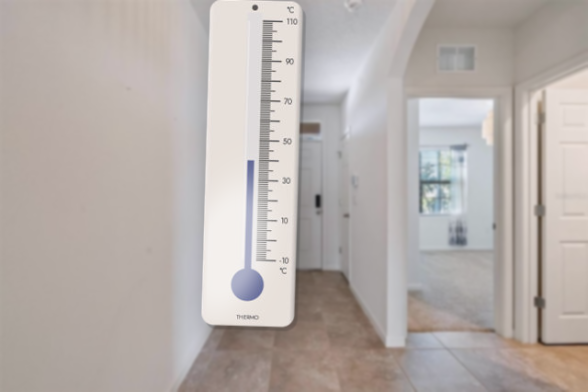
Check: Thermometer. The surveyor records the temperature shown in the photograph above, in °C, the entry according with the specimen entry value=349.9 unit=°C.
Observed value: value=40 unit=°C
